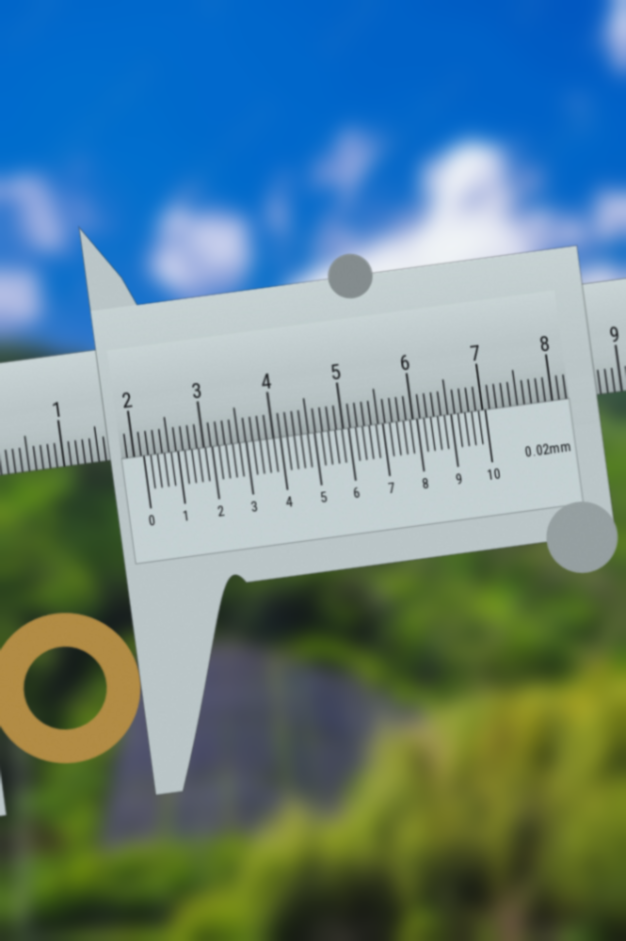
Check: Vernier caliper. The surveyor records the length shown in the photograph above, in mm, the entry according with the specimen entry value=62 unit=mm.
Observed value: value=21.4 unit=mm
